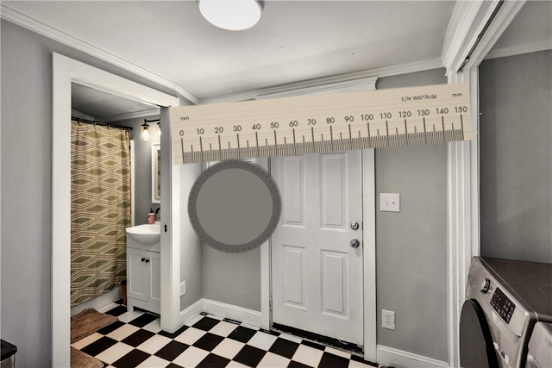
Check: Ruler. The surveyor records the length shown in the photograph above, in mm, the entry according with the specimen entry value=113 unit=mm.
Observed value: value=50 unit=mm
